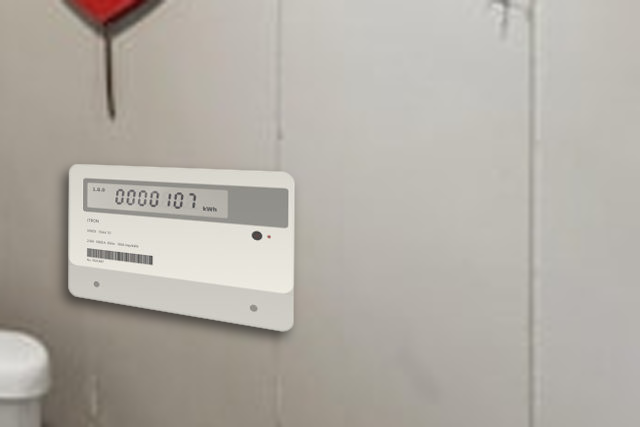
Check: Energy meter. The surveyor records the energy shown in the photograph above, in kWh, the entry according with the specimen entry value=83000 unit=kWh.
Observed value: value=107 unit=kWh
